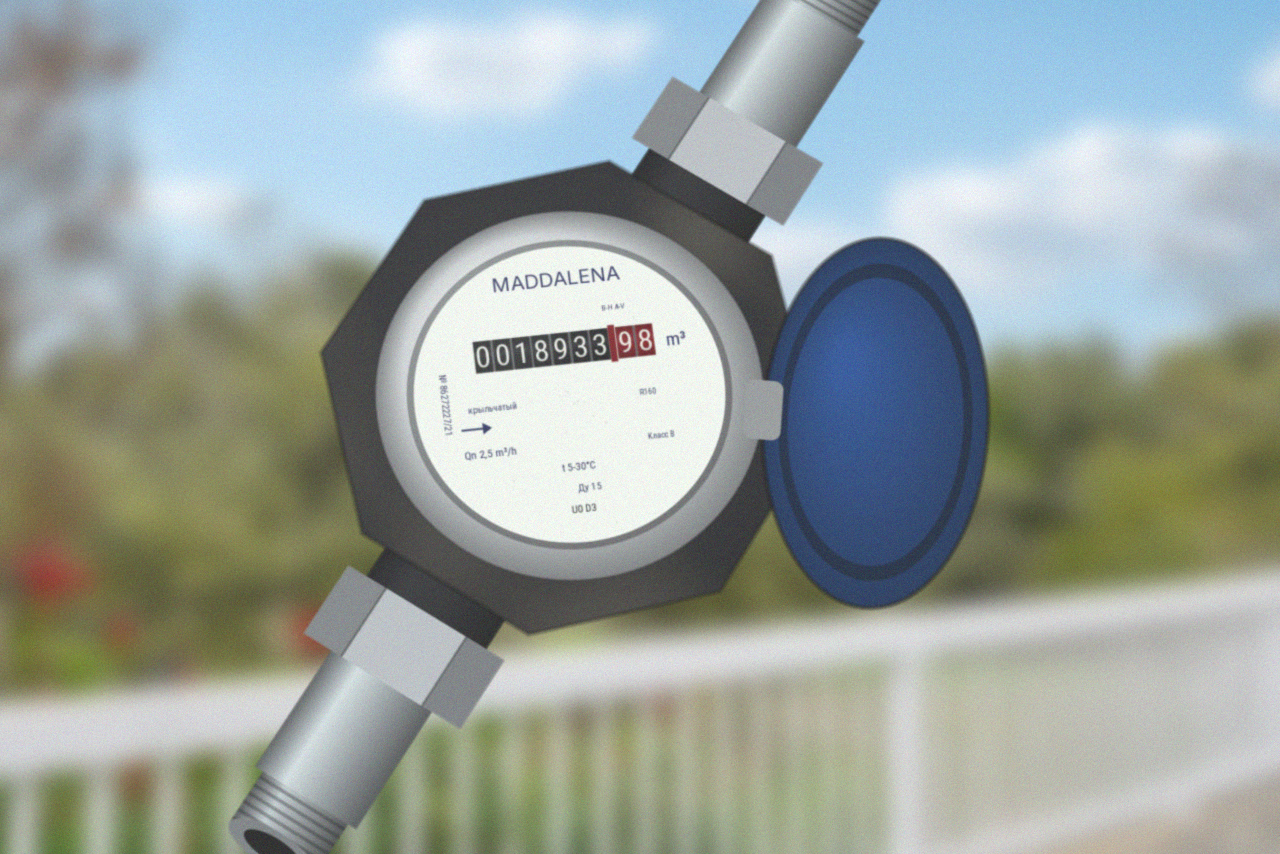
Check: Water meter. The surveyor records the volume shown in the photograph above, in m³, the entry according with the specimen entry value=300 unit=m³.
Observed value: value=18933.98 unit=m³
